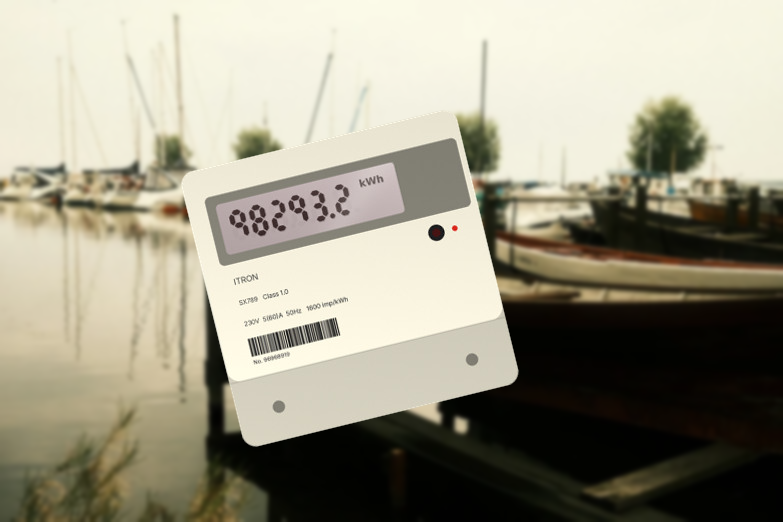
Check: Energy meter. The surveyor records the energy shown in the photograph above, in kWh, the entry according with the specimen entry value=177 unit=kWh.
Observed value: value=98293.2 unit=kWh
